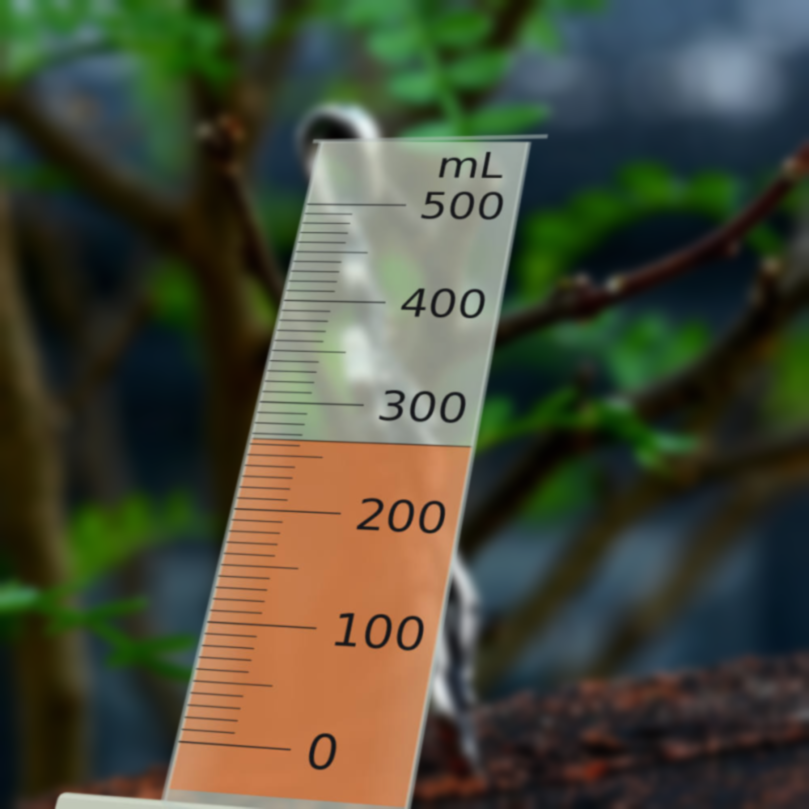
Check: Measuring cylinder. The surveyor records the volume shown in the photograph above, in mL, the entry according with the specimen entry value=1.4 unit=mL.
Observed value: value=265 unit=mL
